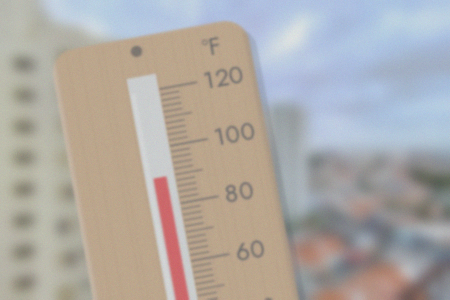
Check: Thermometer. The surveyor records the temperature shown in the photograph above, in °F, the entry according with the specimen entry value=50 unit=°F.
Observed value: value=90 unit=°F
